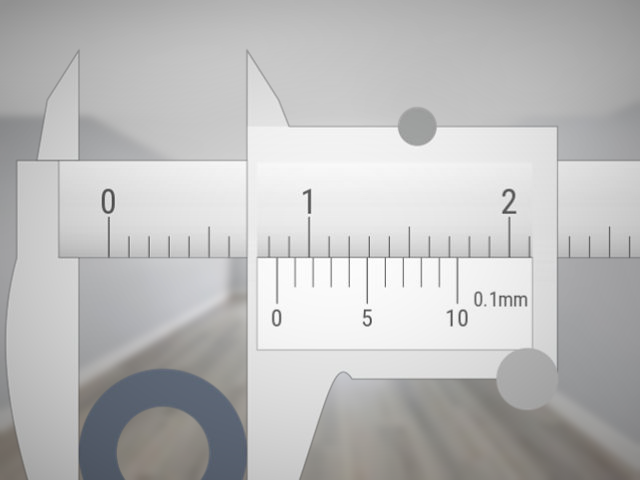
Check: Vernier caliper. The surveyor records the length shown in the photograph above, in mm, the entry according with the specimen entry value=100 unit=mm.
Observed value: value=8.4 unit=mm
